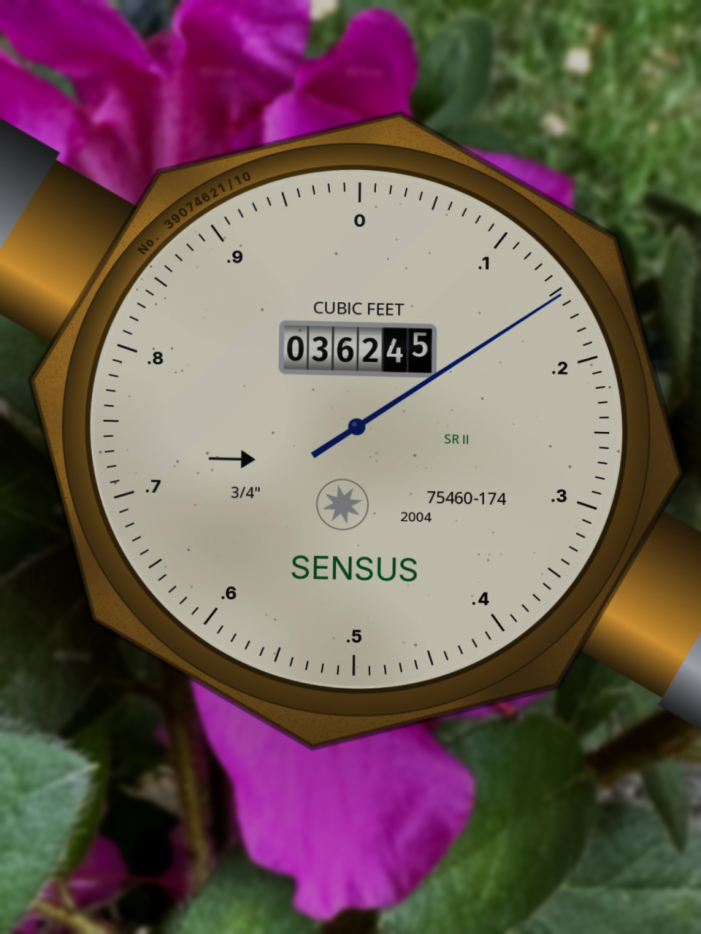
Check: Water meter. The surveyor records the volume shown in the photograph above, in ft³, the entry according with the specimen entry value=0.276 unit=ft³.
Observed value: value=36245.15 unit=ft³
